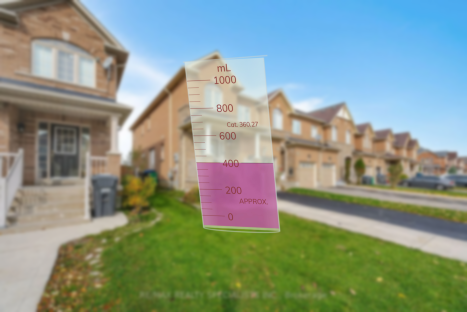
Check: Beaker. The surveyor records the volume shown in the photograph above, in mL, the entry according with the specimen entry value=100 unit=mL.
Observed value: value=400 unit=mL
